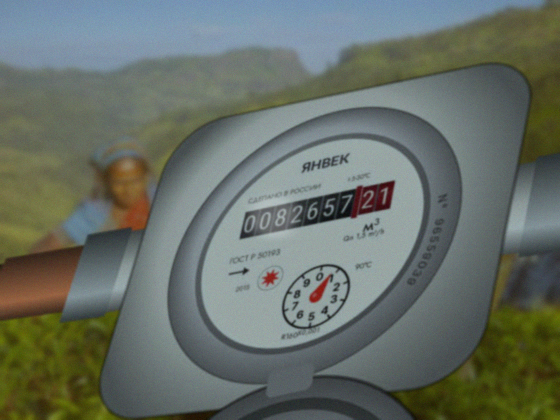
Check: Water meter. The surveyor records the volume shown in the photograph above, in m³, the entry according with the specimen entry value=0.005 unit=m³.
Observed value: value=82657.210 unit=m³
